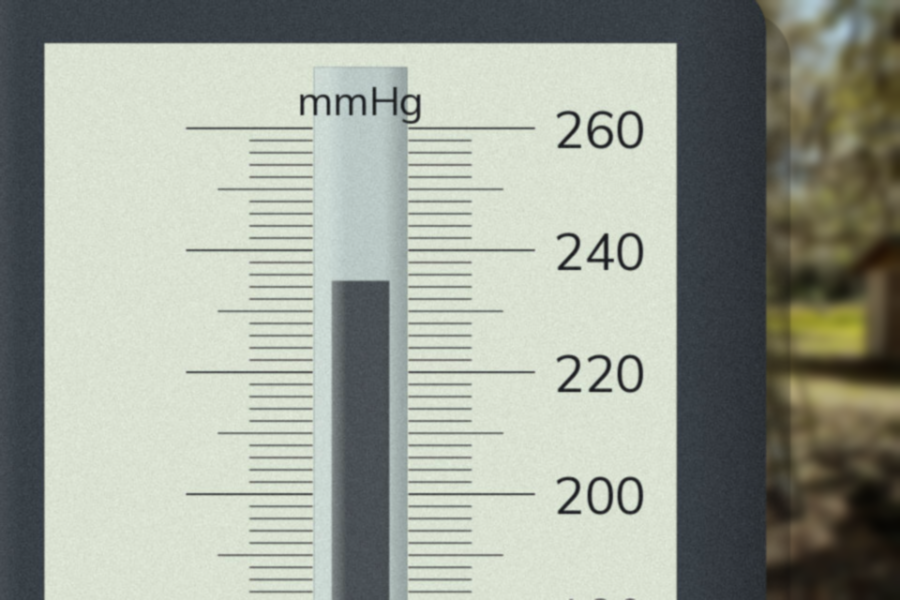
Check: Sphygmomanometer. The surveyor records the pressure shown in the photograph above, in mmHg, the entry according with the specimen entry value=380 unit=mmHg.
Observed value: value=235 unit=mmHg
